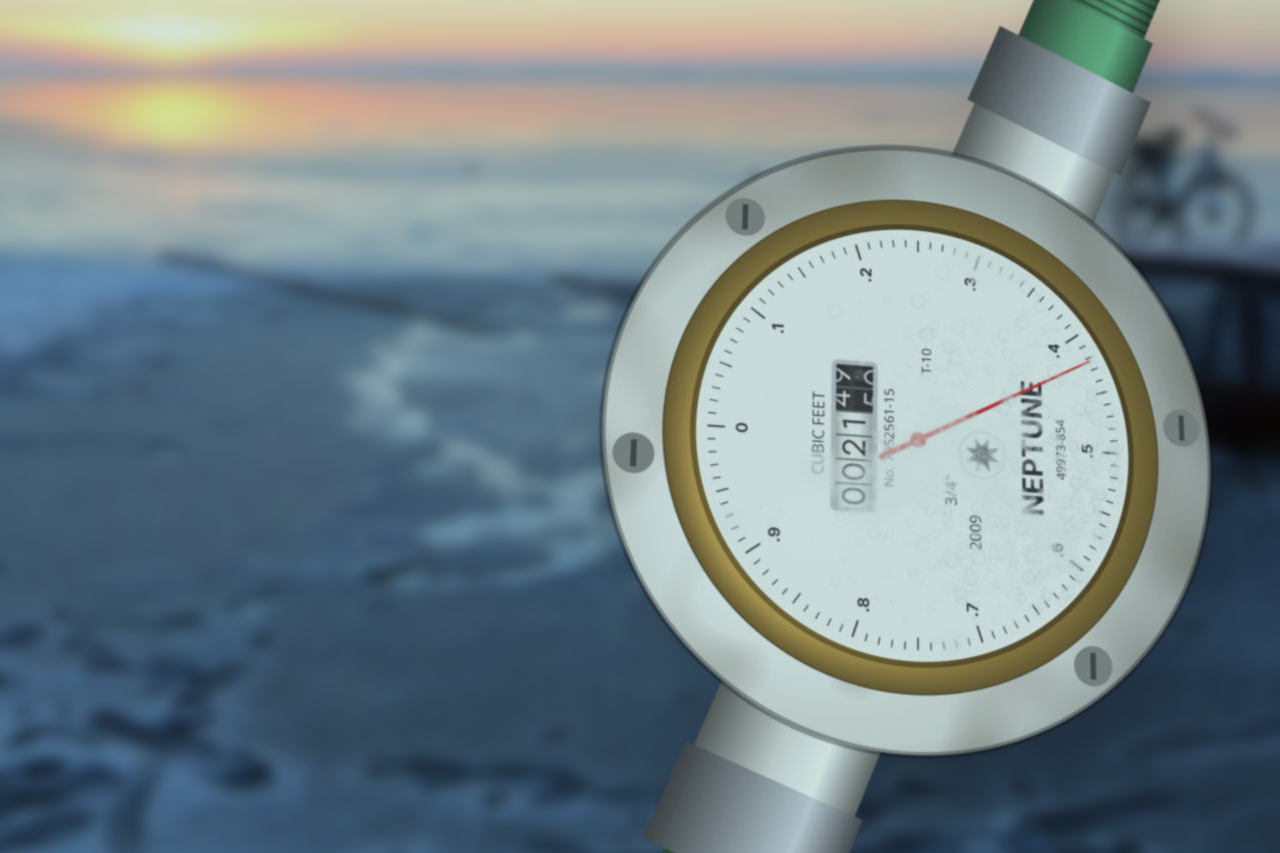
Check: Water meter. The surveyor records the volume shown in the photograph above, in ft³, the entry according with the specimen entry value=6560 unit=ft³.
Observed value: value=2149.42 unit=ft³
